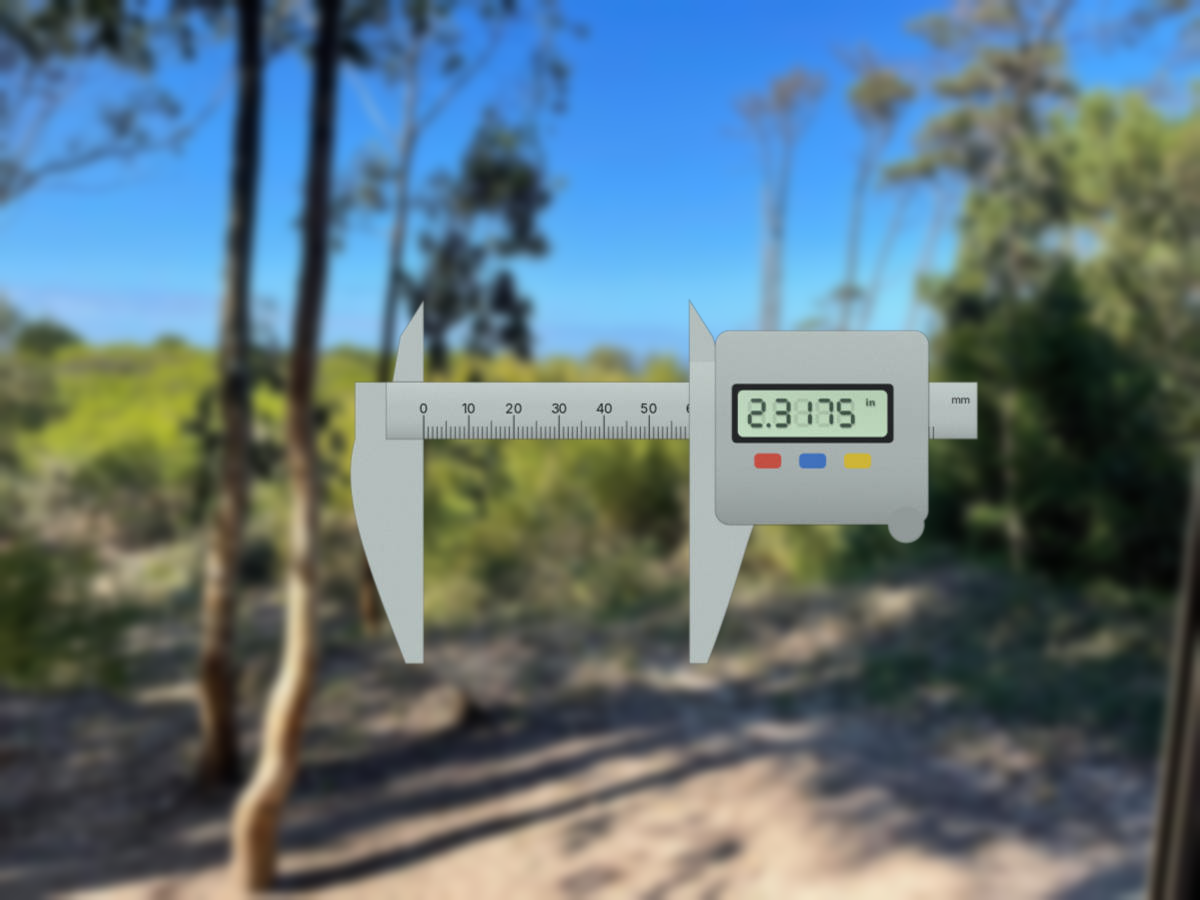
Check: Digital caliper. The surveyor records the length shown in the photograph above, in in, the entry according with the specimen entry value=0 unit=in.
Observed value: value=2.3175 unit=in
